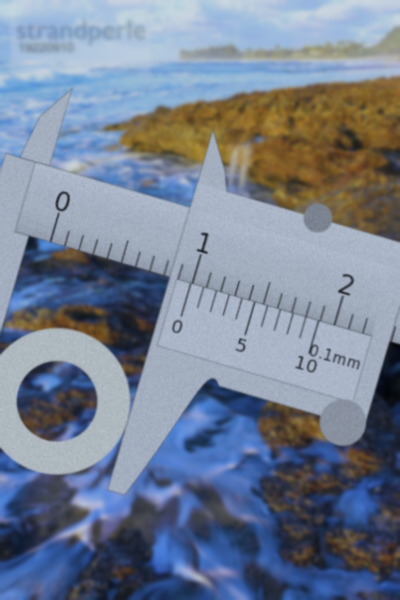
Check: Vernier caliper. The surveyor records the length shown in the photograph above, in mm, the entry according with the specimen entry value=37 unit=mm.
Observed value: value=9.9 unit=mm
